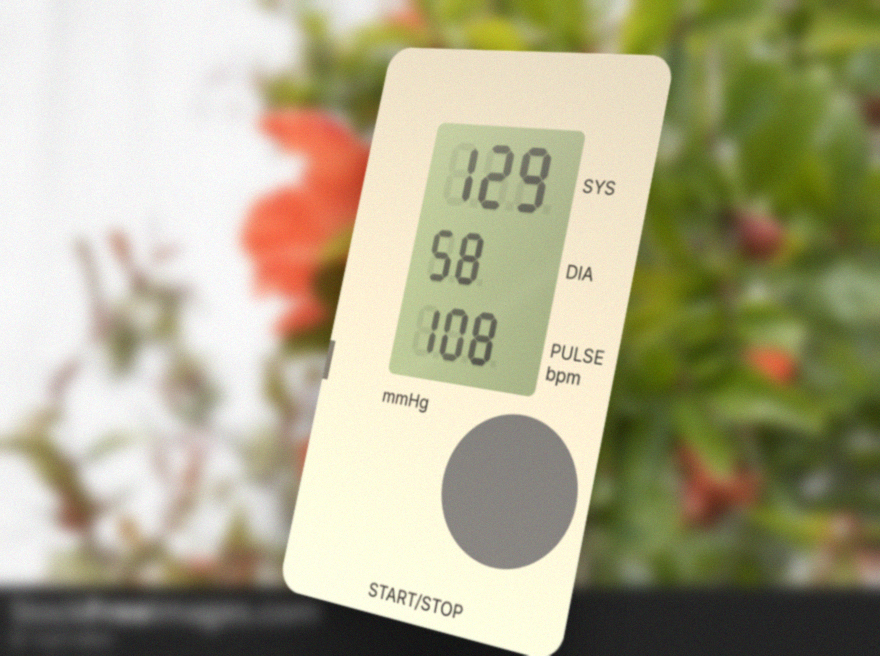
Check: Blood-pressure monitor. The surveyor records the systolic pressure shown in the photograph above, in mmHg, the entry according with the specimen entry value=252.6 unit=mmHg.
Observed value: value=129 unit=mmHg
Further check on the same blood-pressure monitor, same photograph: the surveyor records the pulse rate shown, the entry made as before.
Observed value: value=108 unit=bpm
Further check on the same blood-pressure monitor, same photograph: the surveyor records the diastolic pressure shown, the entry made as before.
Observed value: value=58 unit=mmHg
